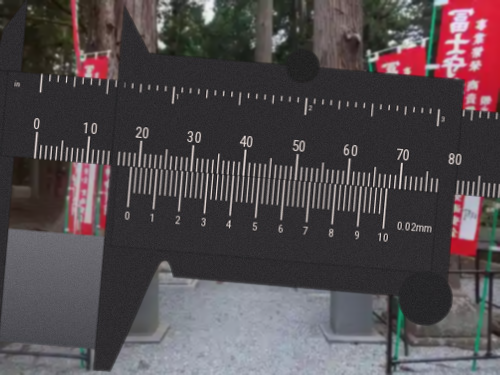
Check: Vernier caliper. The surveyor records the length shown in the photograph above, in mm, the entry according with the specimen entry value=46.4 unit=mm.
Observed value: value=18.5 unit=mm
